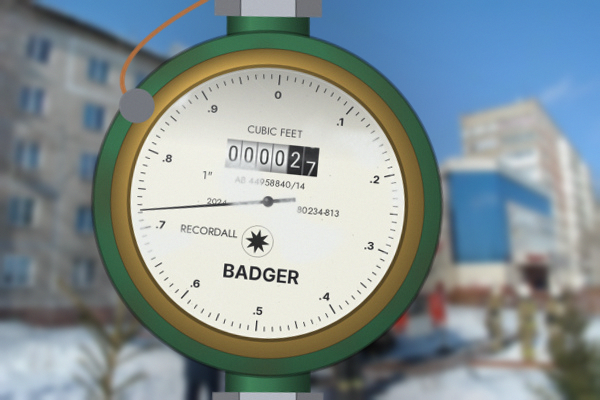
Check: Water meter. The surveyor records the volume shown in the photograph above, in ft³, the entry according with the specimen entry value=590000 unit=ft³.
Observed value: value=26.72 unit=ft³
